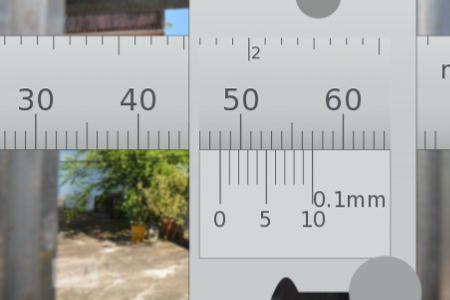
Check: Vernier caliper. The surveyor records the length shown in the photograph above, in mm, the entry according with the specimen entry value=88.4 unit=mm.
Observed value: value=48.0 unit=mm
